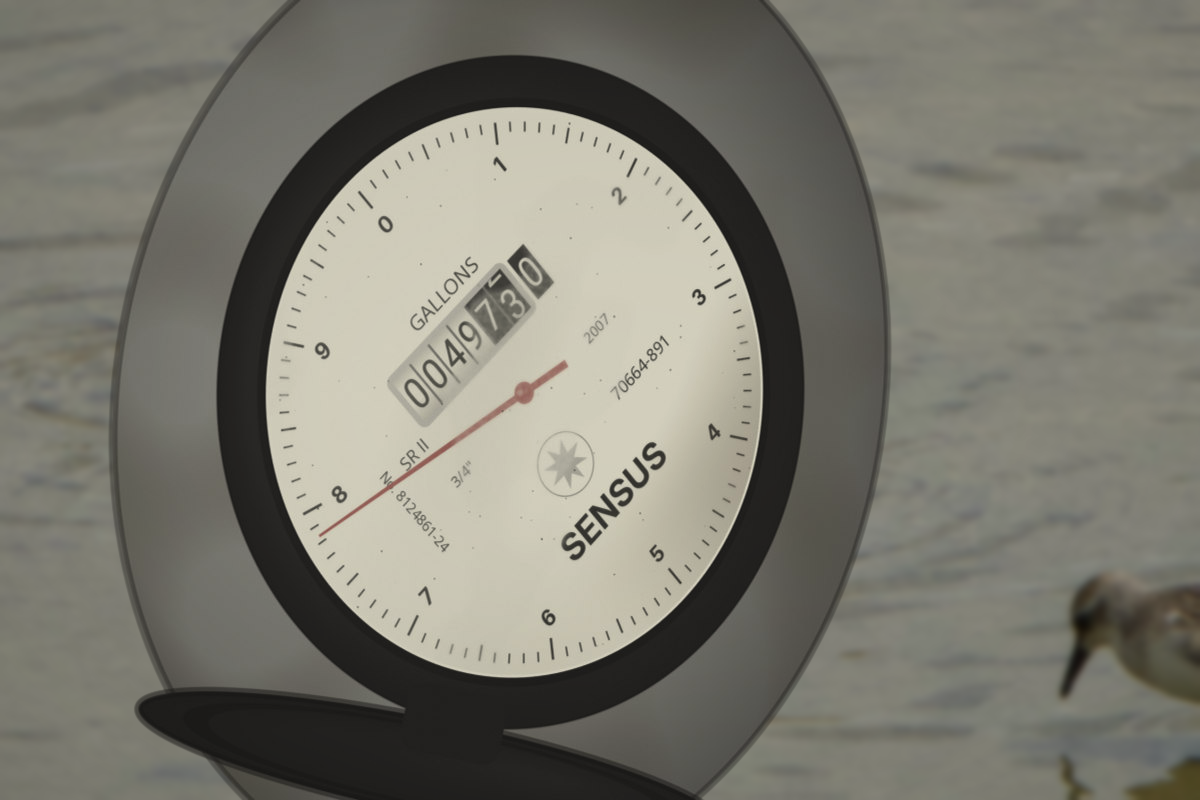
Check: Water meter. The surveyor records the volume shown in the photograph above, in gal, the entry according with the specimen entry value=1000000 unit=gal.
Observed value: value=49727.8 unit=gal
